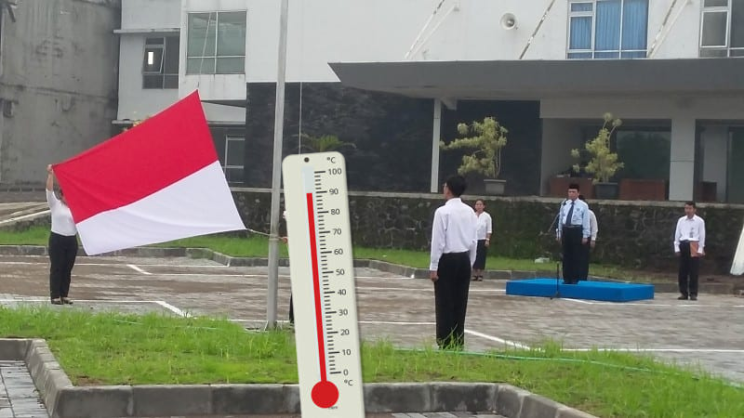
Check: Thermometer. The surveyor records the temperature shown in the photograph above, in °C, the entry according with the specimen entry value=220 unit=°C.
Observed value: value=90 unit=°C
